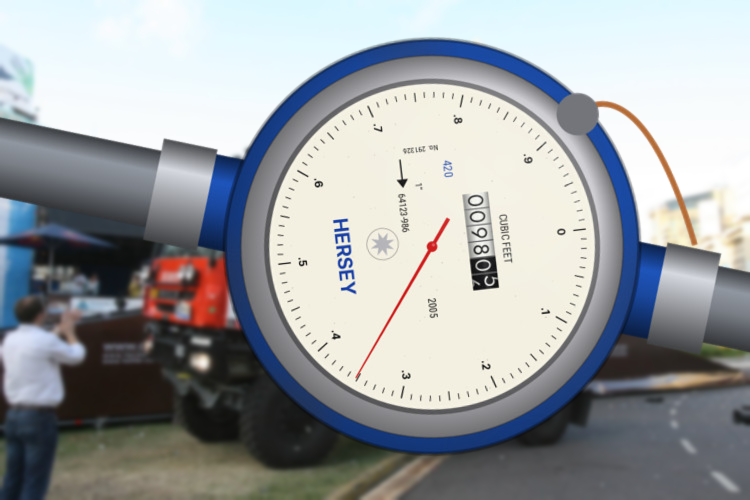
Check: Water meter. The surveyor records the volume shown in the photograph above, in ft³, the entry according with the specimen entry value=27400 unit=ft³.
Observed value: value=9805.35 unit=ft³
